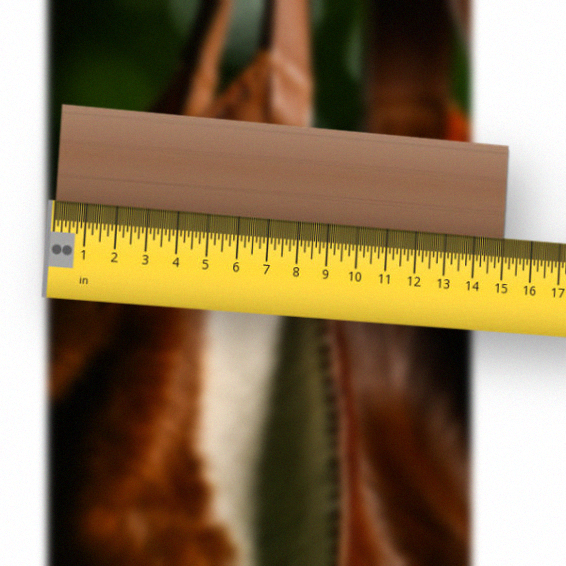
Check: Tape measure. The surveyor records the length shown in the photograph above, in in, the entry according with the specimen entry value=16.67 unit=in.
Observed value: value=15 unit=in
